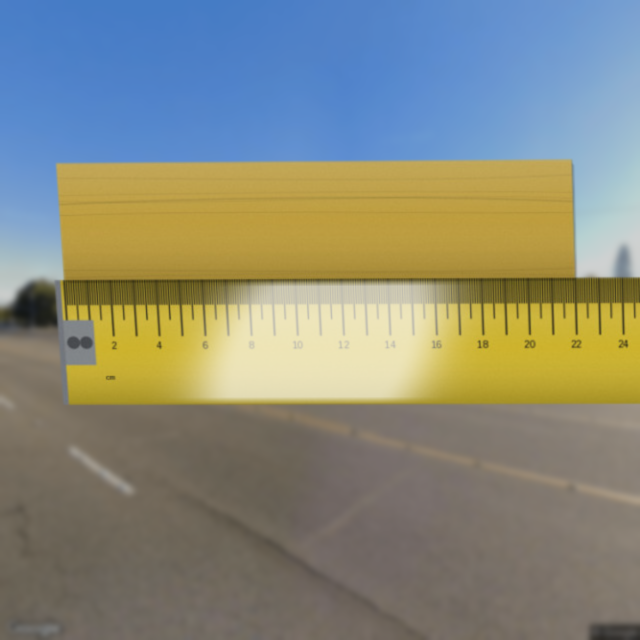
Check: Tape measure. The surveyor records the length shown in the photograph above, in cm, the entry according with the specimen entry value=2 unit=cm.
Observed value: value=22 unit=cm
